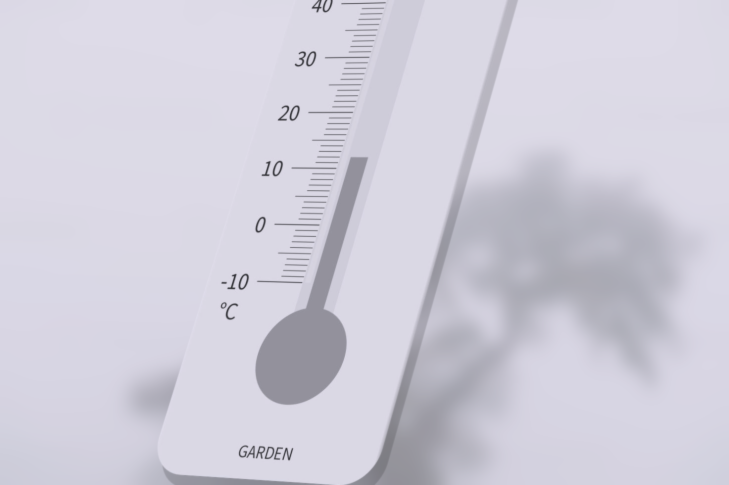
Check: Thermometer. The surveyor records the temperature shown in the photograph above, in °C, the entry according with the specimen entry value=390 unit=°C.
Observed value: value=12 unit=°C
